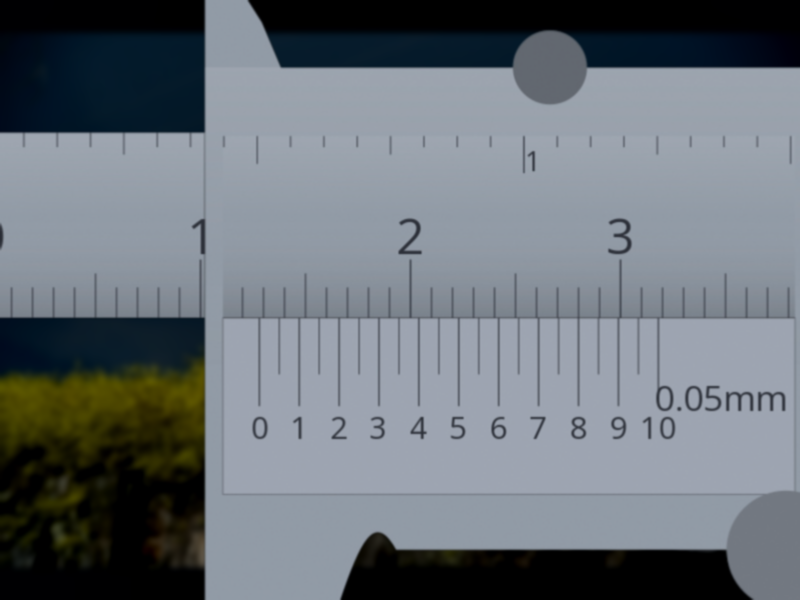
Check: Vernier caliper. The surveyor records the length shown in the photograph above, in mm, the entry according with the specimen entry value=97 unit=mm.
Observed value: value=12.8 unit=mm
